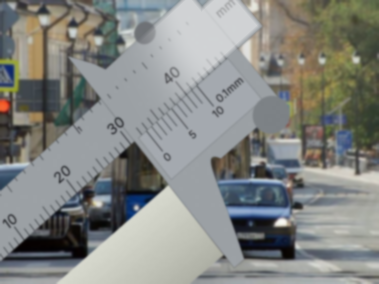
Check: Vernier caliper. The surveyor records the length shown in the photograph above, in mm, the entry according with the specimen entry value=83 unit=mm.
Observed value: value=32.8 unit=mm
